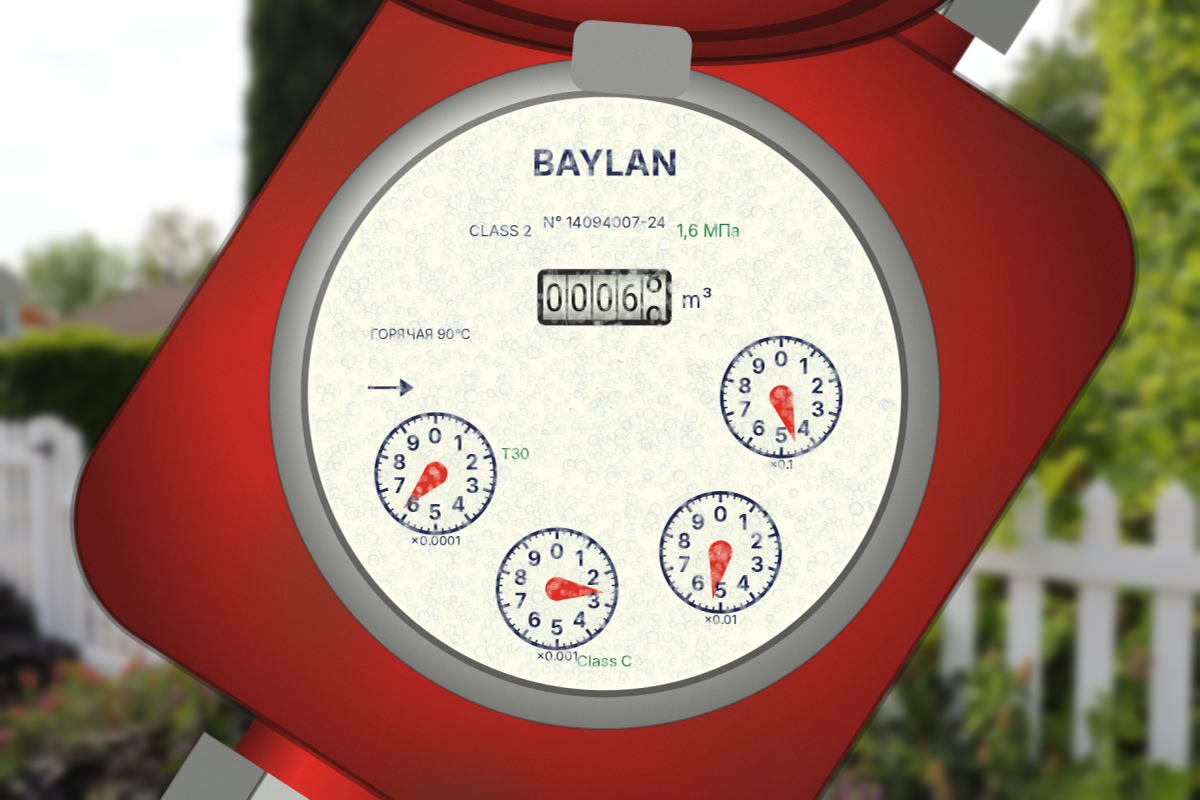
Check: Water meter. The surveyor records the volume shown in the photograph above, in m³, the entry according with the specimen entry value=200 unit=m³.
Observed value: value=68.4526 unit=m³
